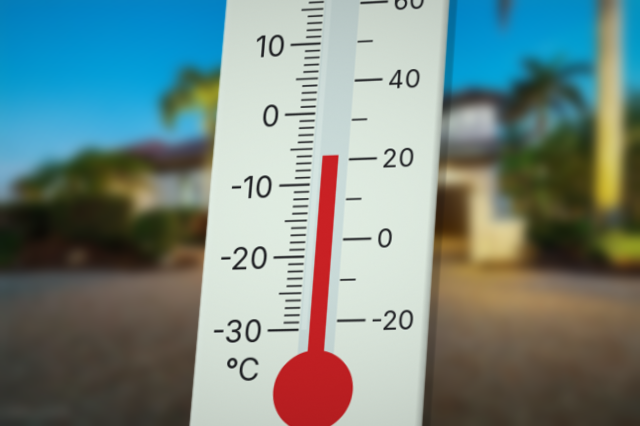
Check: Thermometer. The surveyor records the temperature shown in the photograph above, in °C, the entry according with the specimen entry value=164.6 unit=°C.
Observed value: value=-6 unit=°C
